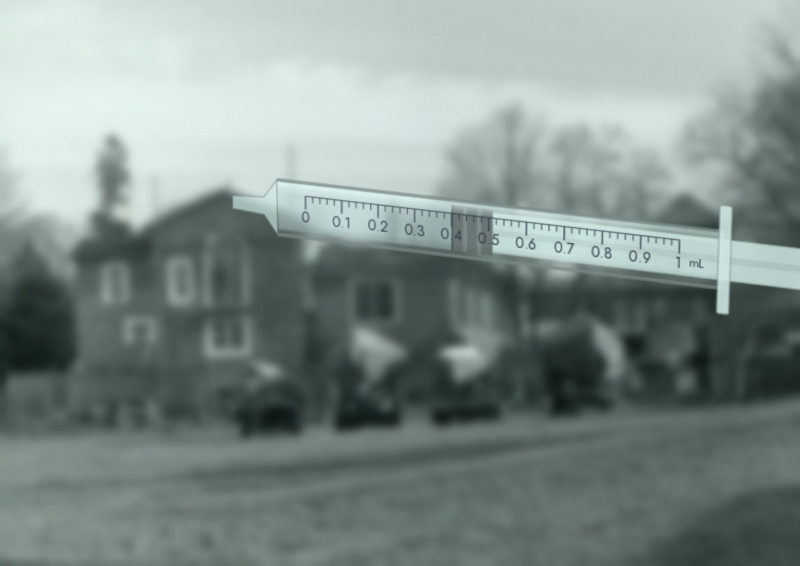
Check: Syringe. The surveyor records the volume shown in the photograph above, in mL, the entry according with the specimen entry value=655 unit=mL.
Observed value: value=0.4 unit=mL
